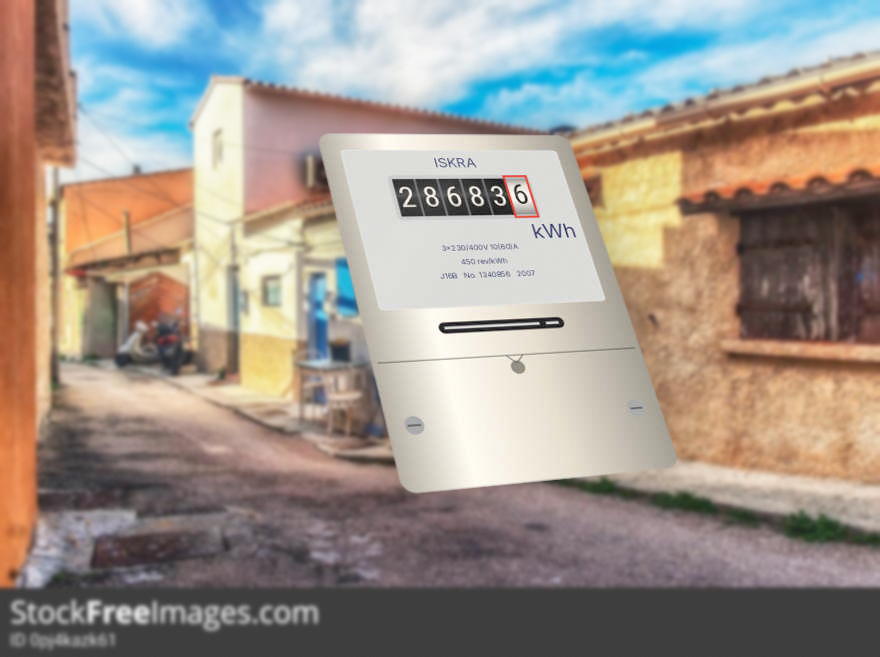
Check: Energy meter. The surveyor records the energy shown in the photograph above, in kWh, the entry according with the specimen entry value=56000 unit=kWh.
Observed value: value=28683.6 unit=kWh
